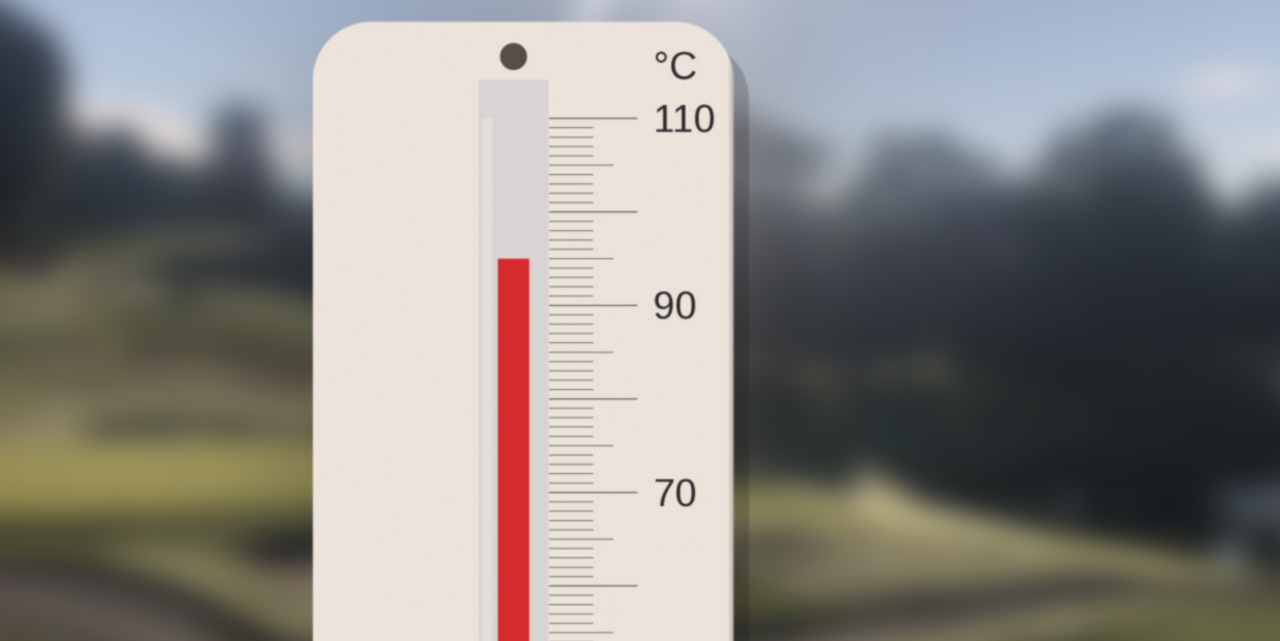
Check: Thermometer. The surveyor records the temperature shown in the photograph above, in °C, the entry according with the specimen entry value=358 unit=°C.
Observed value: value=95 unit=°C
